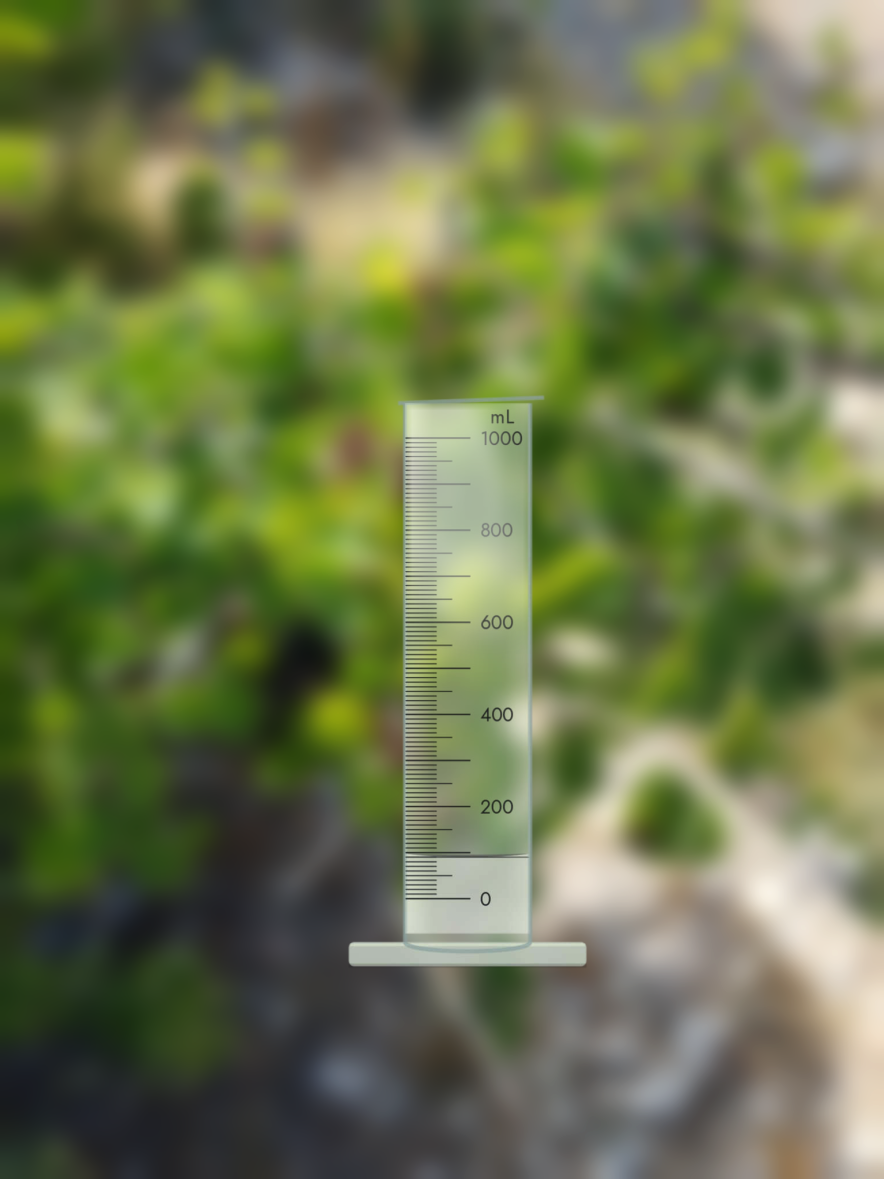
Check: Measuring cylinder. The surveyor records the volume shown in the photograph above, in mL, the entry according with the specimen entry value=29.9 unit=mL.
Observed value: value=90 unit=mL
